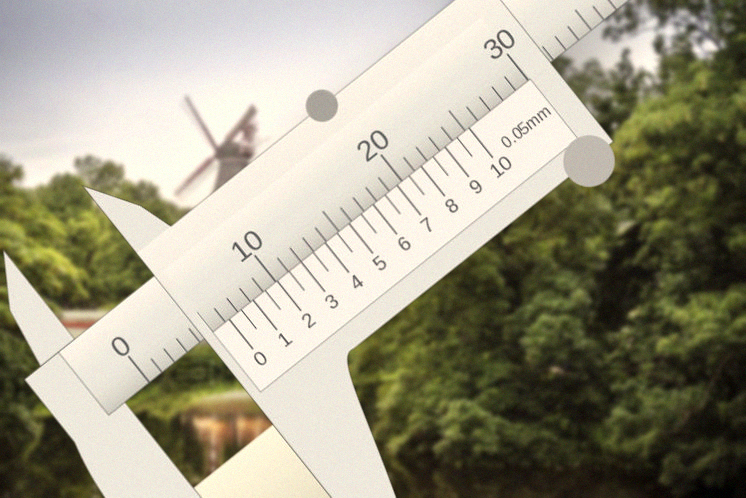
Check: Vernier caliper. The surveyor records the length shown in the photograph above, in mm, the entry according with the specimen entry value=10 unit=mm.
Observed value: value=6.3 unit=mm
